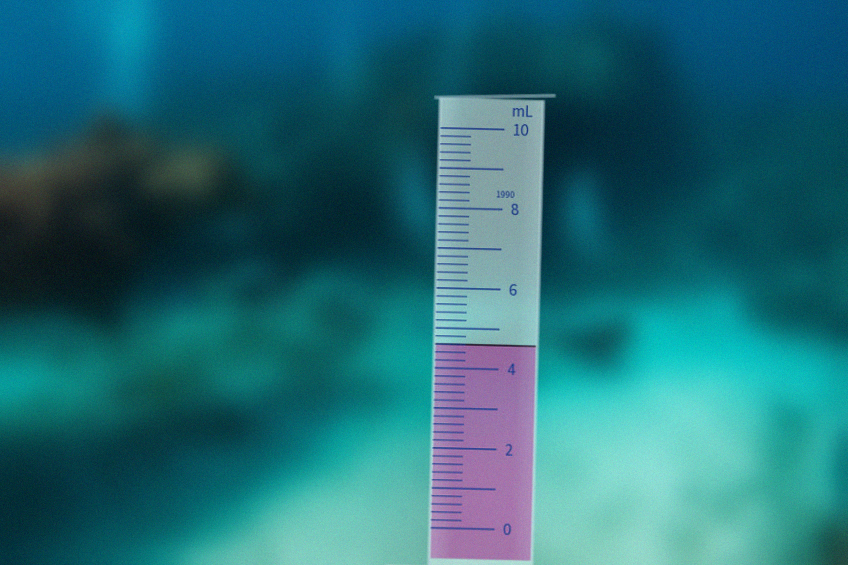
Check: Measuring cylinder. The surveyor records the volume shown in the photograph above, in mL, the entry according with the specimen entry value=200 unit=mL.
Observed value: value=4.6 unit=mL
